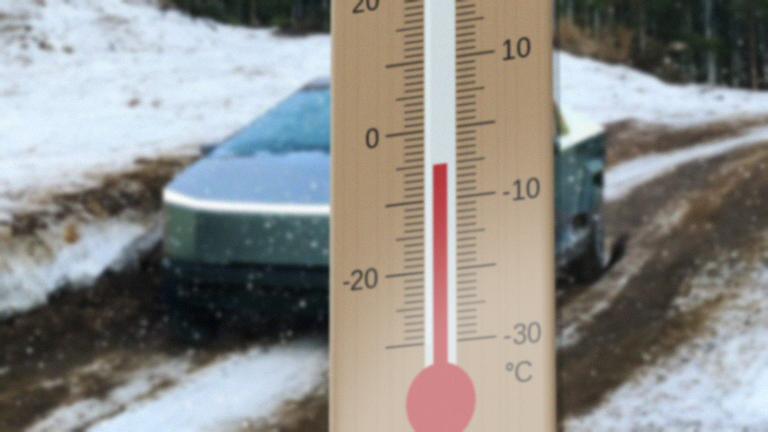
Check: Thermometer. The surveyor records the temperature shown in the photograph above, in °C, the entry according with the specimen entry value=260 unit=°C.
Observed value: value=-5 unit=°C
